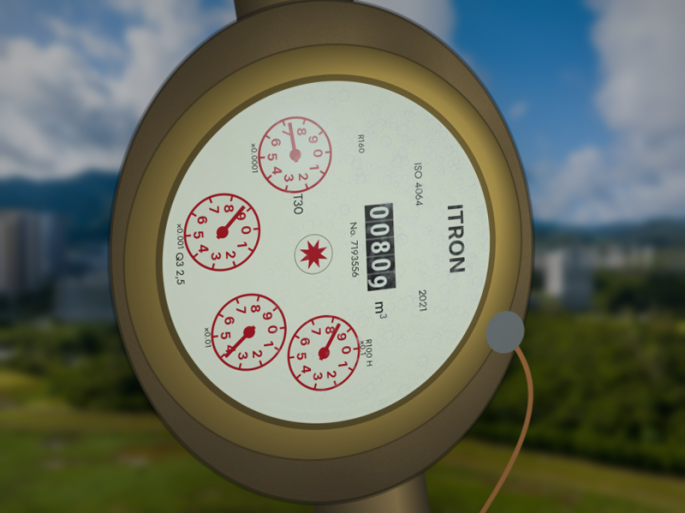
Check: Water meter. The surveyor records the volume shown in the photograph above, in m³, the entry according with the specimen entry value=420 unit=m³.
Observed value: value=808.8387 unit=m³
